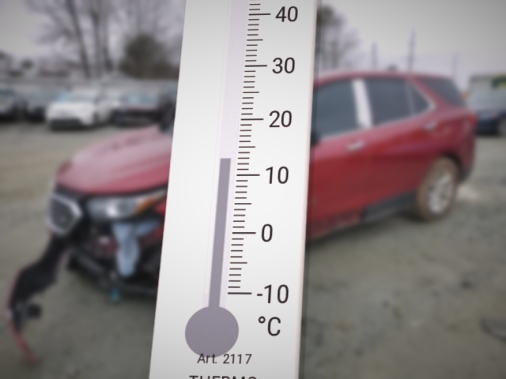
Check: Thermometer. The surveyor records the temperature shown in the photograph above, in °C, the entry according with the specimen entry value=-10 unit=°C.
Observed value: value=13 unit=°C
